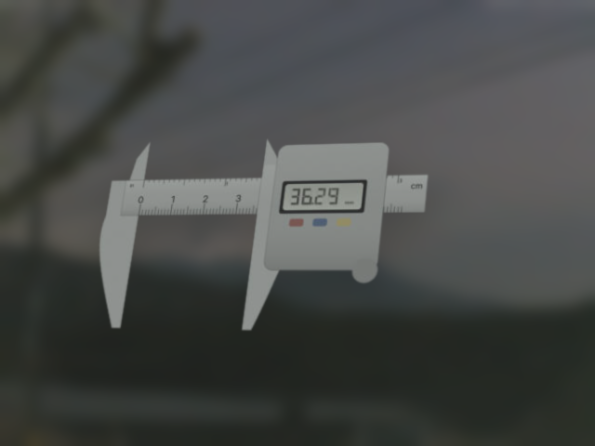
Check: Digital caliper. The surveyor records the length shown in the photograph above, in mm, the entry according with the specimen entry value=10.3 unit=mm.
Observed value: value=36.29 unit=mm
